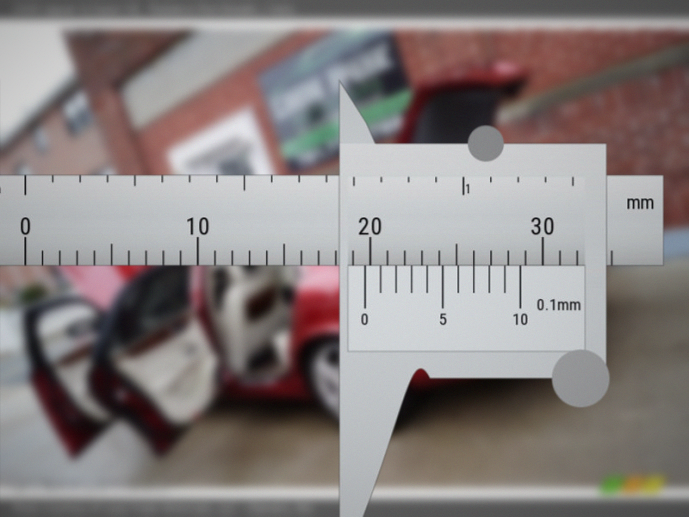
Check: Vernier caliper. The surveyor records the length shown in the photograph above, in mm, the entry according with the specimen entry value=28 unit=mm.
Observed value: value=19.7 unit=mm
